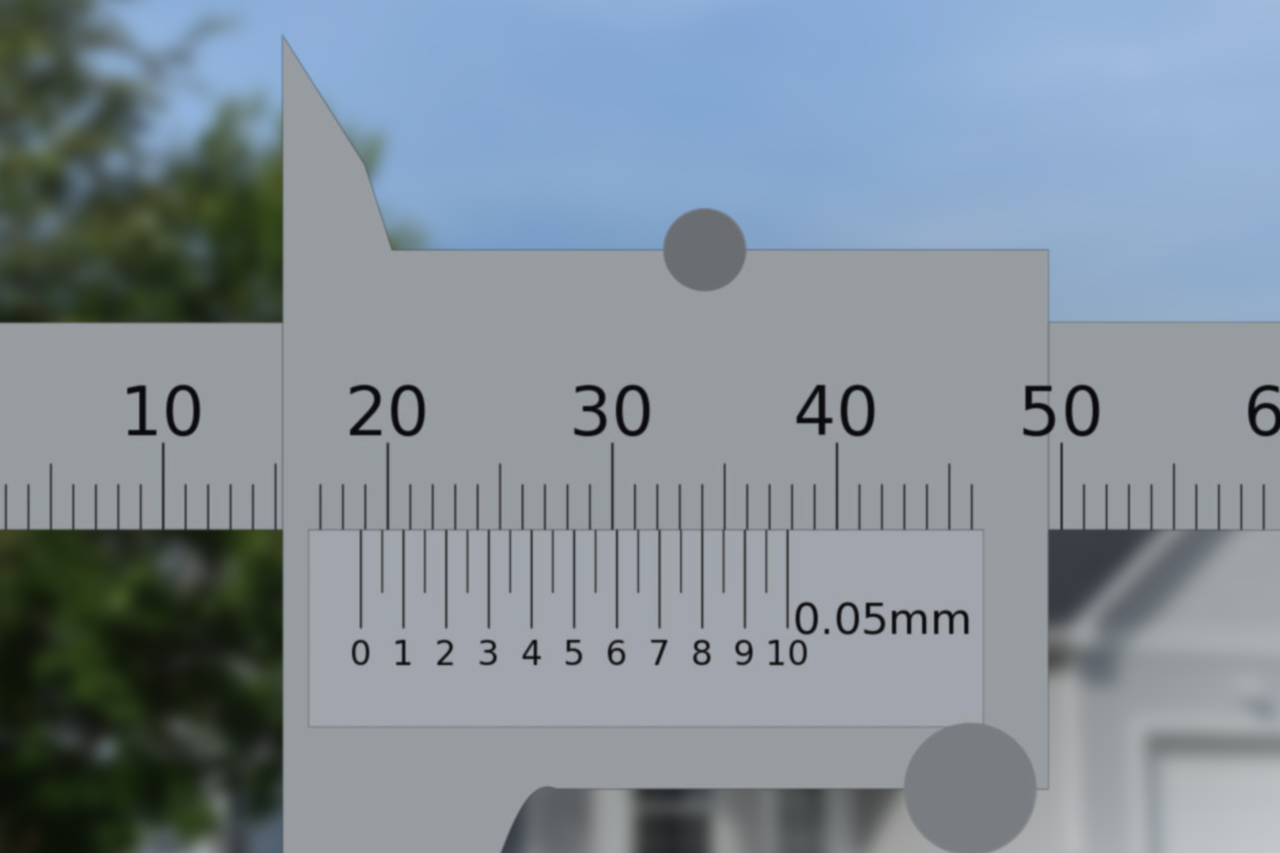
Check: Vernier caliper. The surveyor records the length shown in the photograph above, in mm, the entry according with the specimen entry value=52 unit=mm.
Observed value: value=18.8 unit=mm
